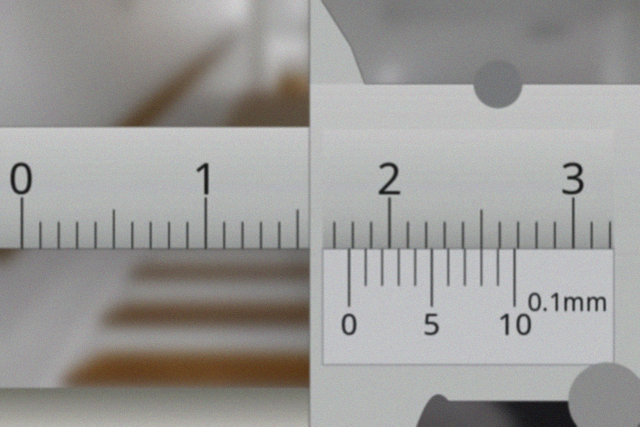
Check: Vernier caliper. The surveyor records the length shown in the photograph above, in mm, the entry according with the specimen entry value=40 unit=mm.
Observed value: value=17.8 unit=mm
